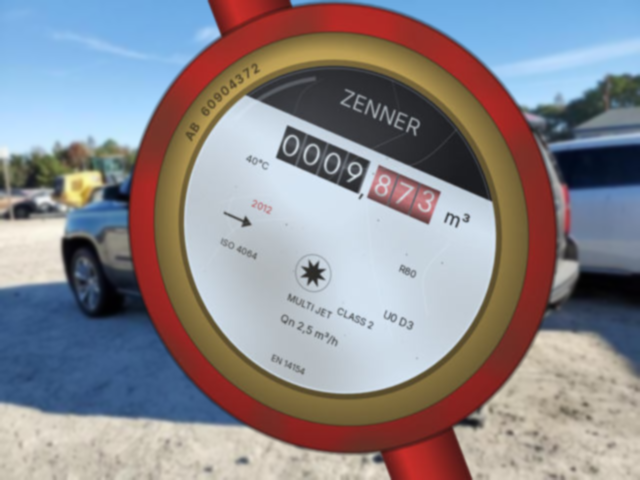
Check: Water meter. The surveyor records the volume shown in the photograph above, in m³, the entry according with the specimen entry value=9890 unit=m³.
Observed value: value=9.873 unit=m³
